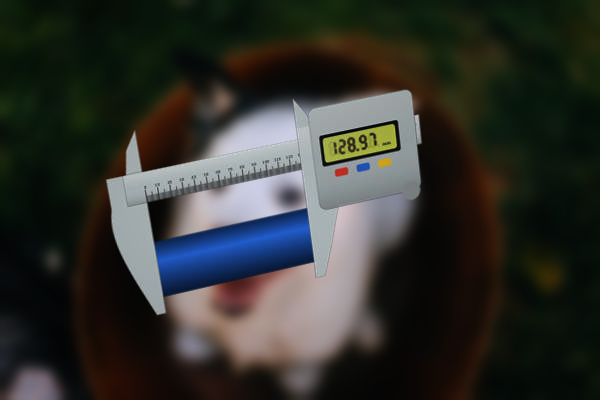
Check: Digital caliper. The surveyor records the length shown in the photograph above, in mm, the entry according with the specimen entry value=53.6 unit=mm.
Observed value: value=128.97 unit=mm
